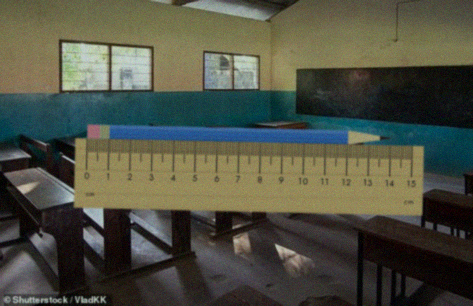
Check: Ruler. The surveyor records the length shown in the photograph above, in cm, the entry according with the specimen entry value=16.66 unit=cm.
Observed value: value=14 unit=cm
